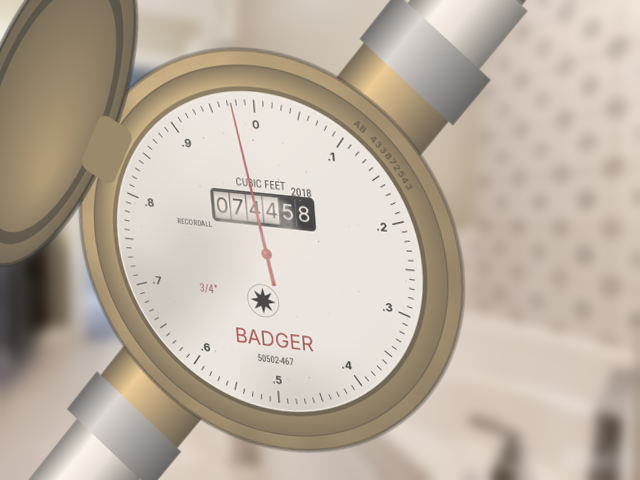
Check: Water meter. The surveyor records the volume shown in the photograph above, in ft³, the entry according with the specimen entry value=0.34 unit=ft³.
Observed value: value=74457.97 unit=ft³
